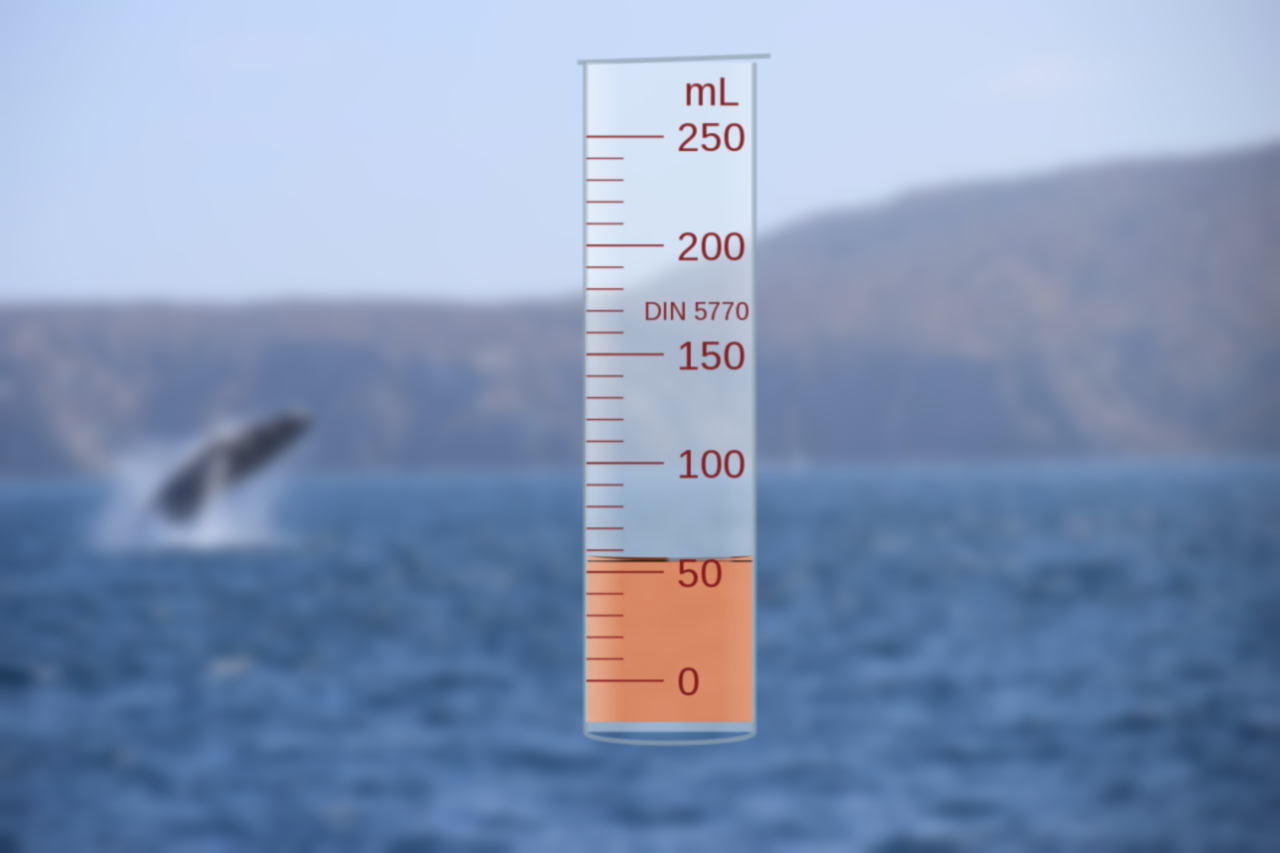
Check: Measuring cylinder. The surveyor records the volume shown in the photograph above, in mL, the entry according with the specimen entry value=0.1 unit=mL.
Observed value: value=55 unit=mL
